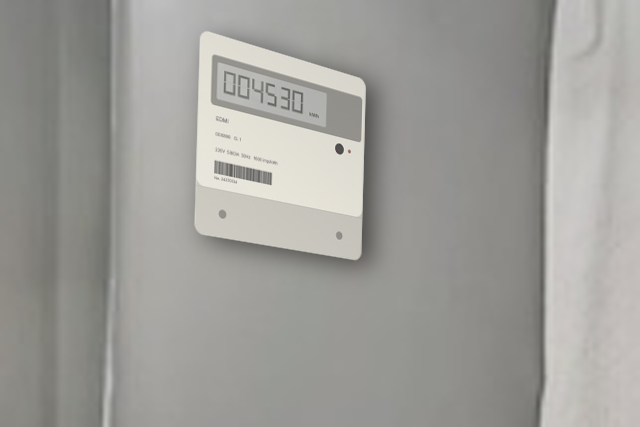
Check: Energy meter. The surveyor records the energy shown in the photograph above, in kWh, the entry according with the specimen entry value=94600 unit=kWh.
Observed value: value=4530 unit=kWh
